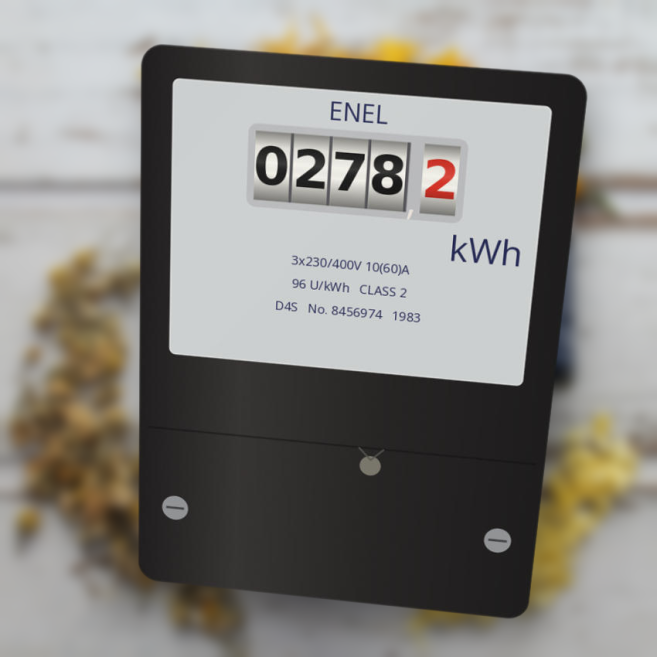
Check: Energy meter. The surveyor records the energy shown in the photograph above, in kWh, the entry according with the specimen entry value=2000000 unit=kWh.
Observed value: value=278.2 unit=kWh
